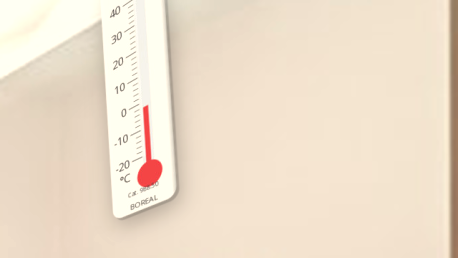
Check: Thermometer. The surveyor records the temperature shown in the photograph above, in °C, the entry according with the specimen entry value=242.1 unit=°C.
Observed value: value=-2 unit=°C
